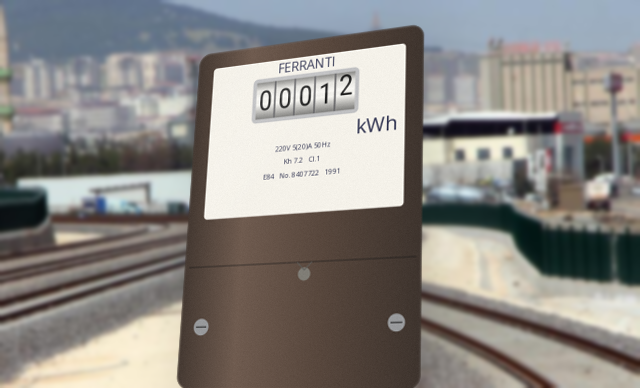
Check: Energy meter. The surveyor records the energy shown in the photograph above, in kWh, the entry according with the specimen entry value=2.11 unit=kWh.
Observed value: value=12 unit=kWh
